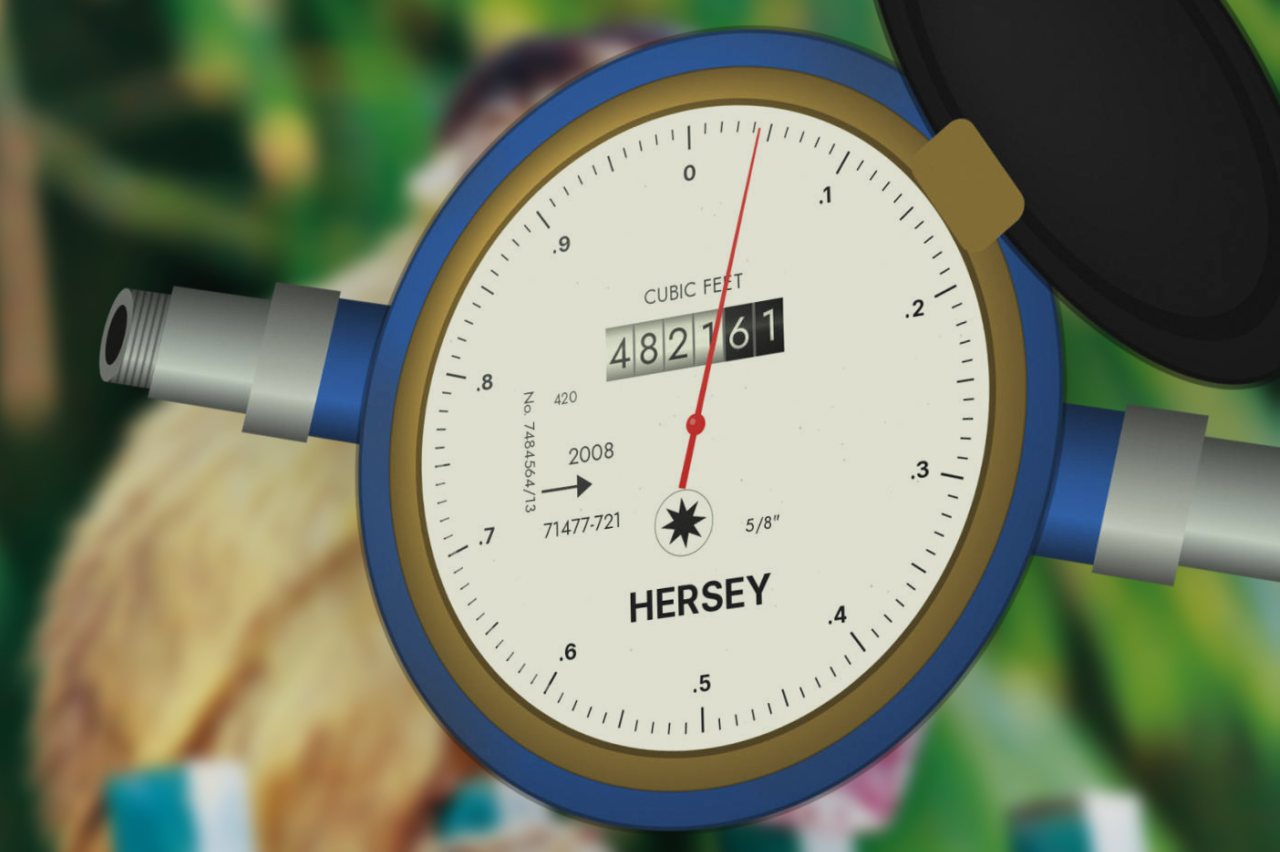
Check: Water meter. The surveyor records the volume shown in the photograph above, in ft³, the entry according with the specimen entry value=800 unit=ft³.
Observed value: value=482161.04 unit=ft³
